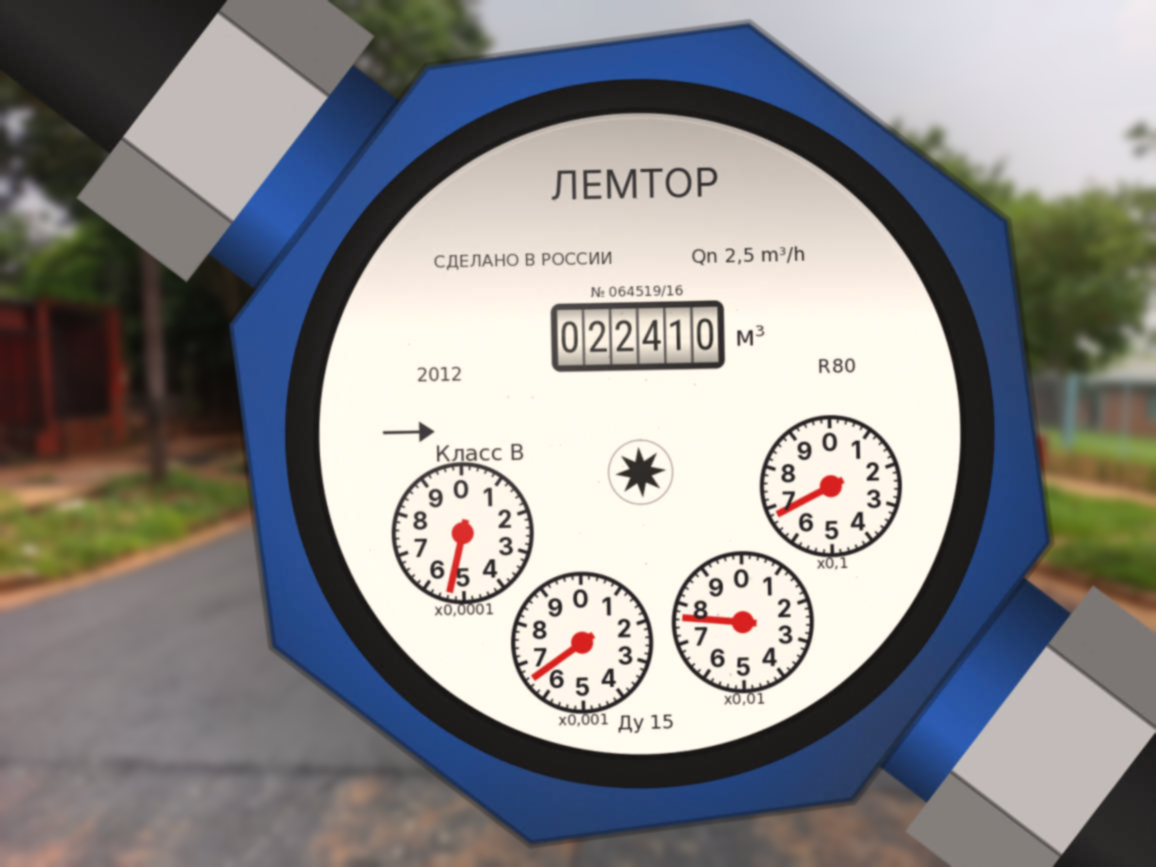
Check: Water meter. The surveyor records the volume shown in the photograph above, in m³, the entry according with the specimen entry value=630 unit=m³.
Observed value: value=22410.6765 unit=m³
